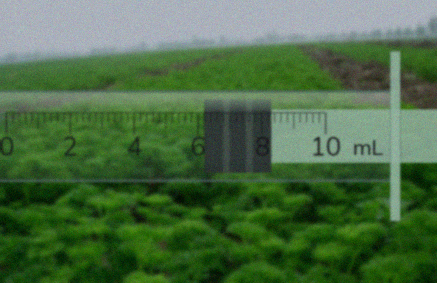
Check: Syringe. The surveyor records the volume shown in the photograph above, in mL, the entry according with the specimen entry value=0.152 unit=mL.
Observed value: value=6.2 unit=mL
